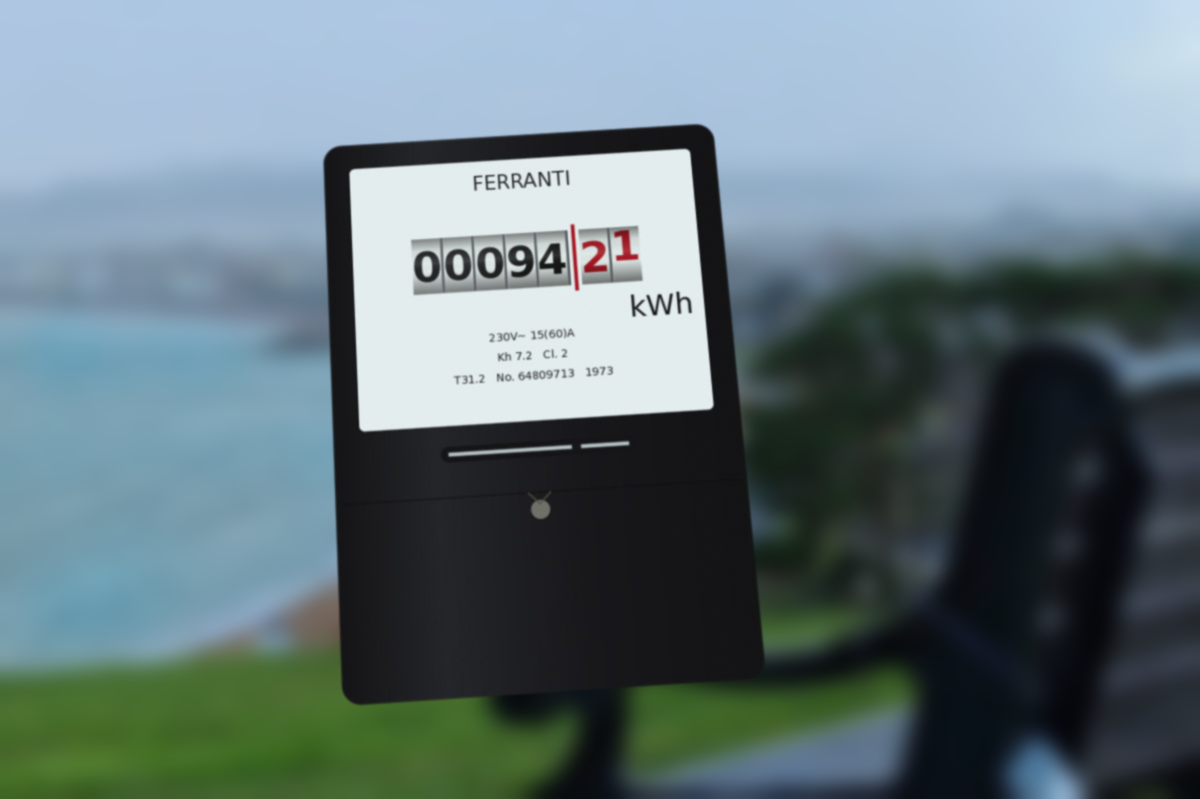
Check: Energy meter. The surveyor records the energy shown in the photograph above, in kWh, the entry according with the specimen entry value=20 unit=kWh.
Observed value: value=94.21 unit=kWh
